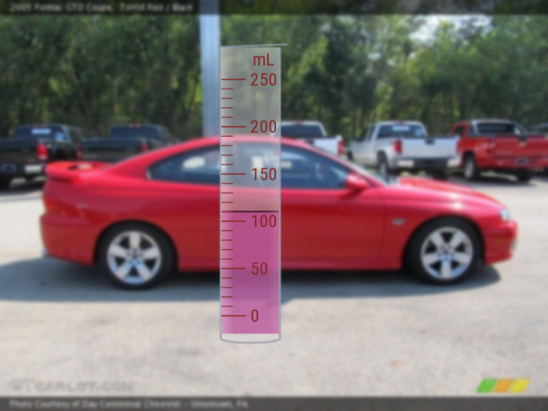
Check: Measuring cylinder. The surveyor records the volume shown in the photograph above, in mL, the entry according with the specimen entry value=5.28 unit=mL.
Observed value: value=110 unit=mL
